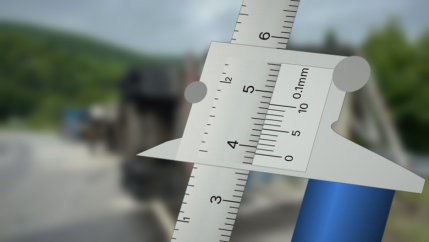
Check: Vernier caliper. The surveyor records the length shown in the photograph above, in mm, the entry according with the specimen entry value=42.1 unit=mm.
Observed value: value=38.8 unit=mm
